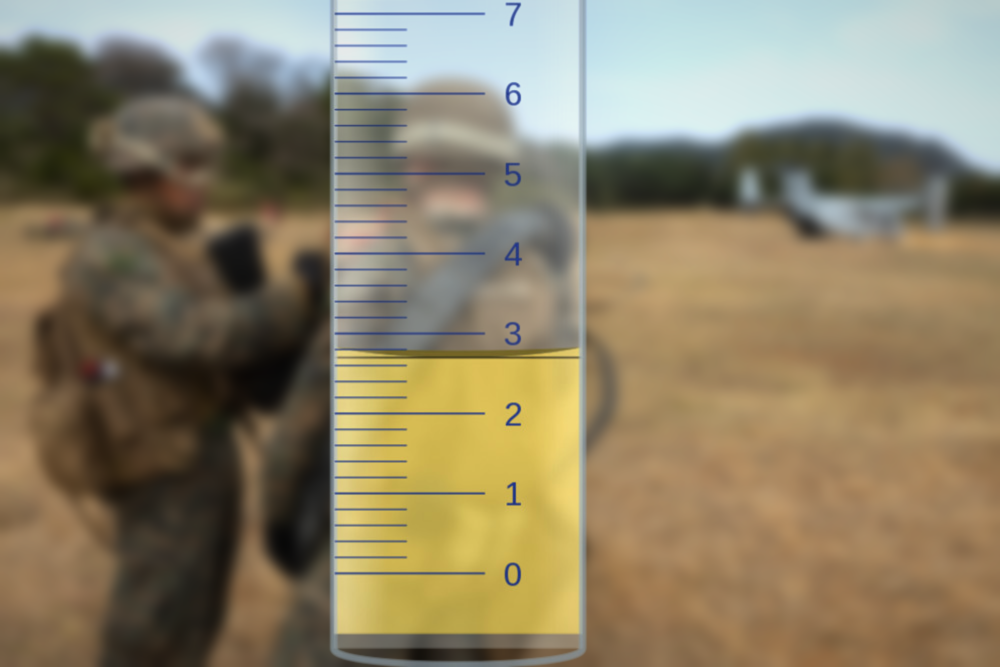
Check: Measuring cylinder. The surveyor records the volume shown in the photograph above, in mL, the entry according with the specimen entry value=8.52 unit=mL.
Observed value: value=2.7 unit=mL
